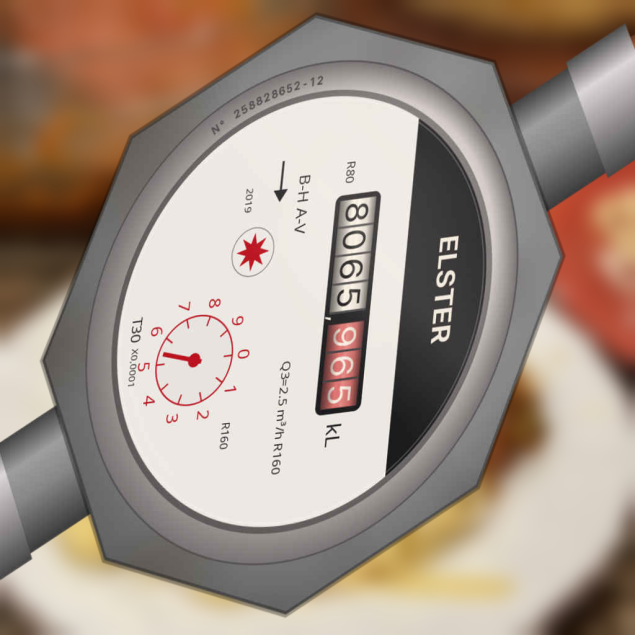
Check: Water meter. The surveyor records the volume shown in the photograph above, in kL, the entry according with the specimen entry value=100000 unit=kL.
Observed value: value=8065.9655 unit=kL
